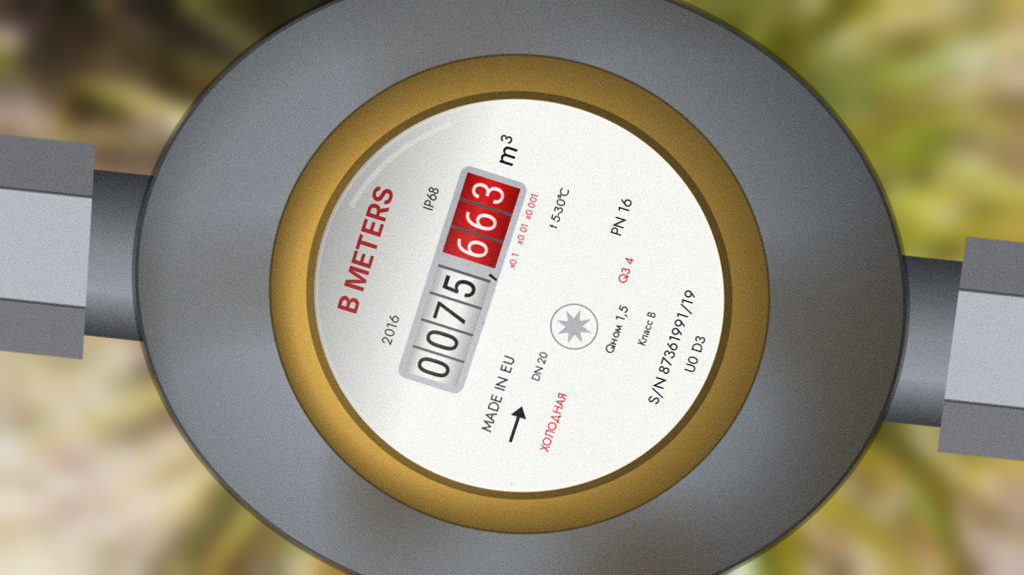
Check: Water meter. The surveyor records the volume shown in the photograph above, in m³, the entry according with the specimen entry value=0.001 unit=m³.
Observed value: value=75.663 unit=m³
